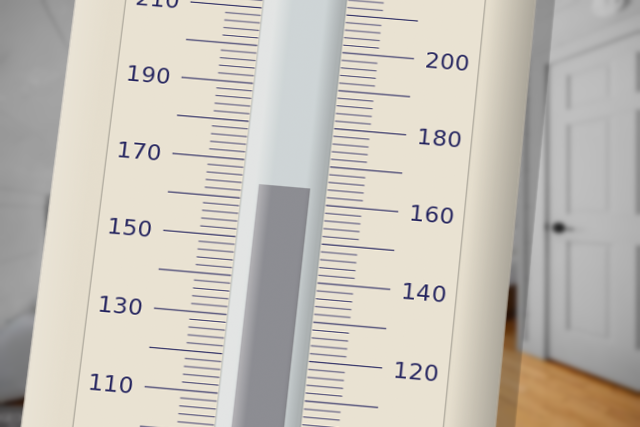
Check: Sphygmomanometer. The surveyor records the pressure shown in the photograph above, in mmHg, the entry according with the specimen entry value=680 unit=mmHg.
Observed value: value=164 unit=mmHg
